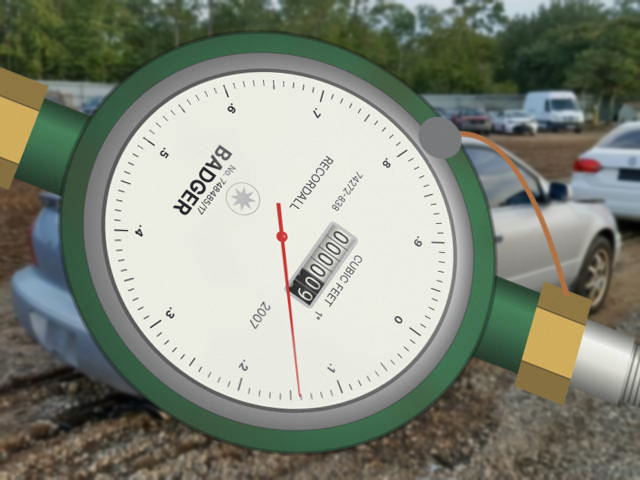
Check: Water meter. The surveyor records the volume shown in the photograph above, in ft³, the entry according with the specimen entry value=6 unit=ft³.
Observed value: value=9.14 unit=ft³
